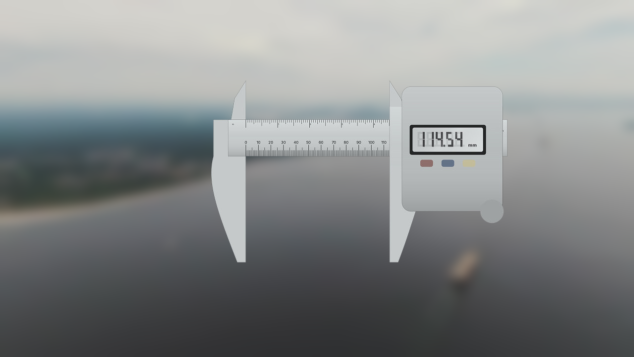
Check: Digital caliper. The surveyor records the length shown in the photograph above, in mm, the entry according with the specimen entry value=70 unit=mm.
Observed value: value=114.54 unit=mm
